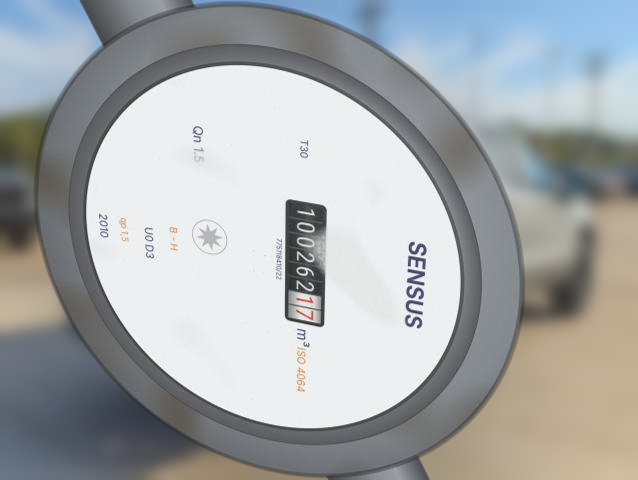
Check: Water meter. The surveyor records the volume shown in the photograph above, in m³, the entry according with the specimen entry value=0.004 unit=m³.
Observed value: value=100262.17 unit=m³
